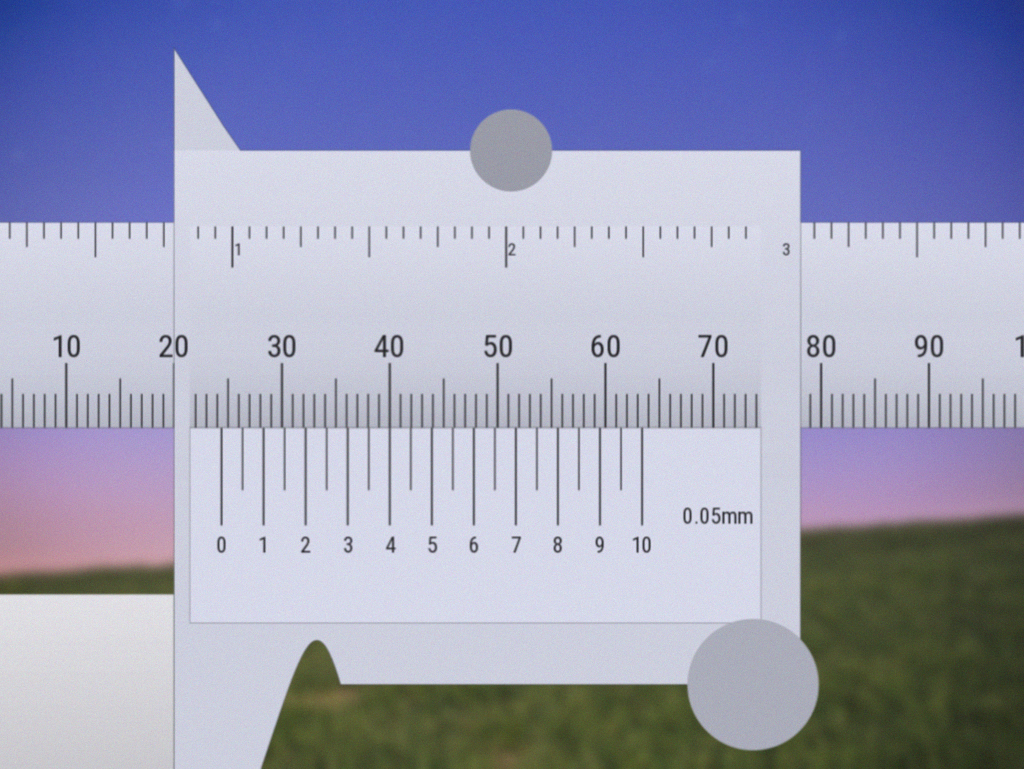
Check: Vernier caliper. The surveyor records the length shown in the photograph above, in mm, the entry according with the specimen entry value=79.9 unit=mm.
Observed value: value=24.4 unit=mm
